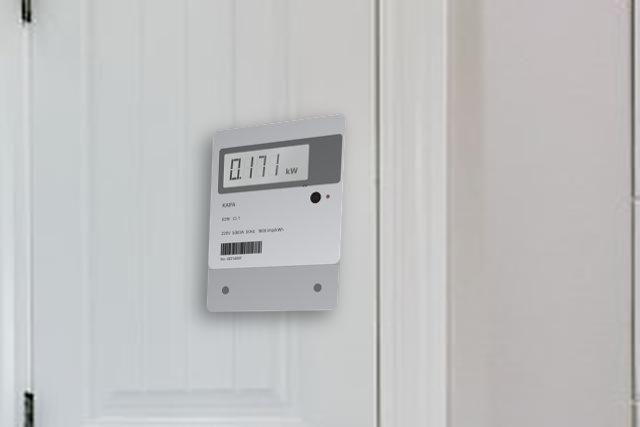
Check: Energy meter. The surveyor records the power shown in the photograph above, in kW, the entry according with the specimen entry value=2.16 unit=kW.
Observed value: value=0.171 unit=kW
